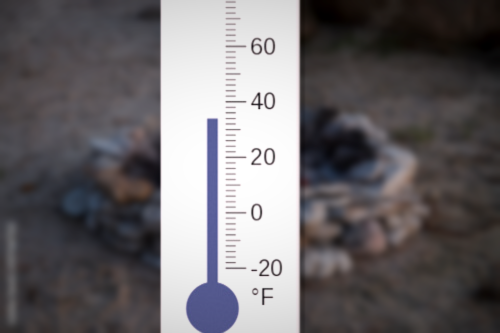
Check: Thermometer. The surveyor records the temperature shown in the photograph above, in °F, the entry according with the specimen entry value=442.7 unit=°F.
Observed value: value=34 unit=°F
